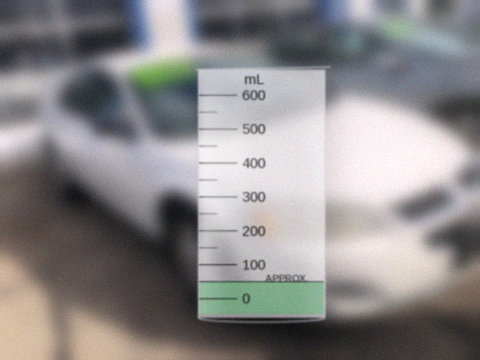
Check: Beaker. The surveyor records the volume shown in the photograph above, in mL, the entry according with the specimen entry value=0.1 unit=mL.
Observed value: value=50 unit=mL
